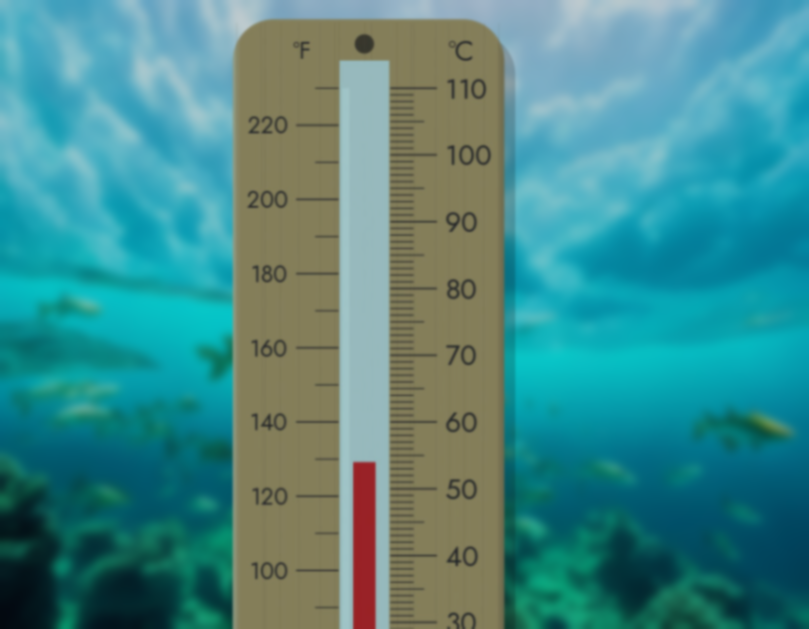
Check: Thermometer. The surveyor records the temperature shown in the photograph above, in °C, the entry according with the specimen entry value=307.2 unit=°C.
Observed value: value=54 unit=°C
